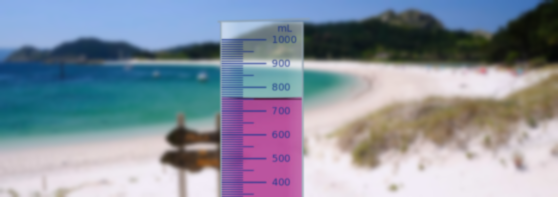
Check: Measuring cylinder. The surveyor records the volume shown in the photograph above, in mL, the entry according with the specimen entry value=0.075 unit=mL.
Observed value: value=750 unit=mL
